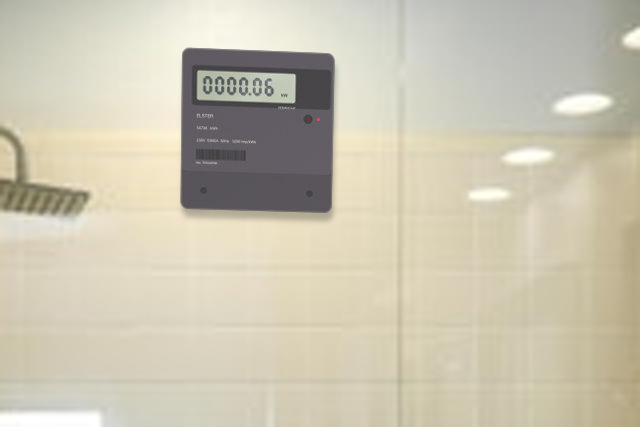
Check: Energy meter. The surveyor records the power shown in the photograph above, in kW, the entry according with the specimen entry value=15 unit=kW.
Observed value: value=0.06 unit=kW
